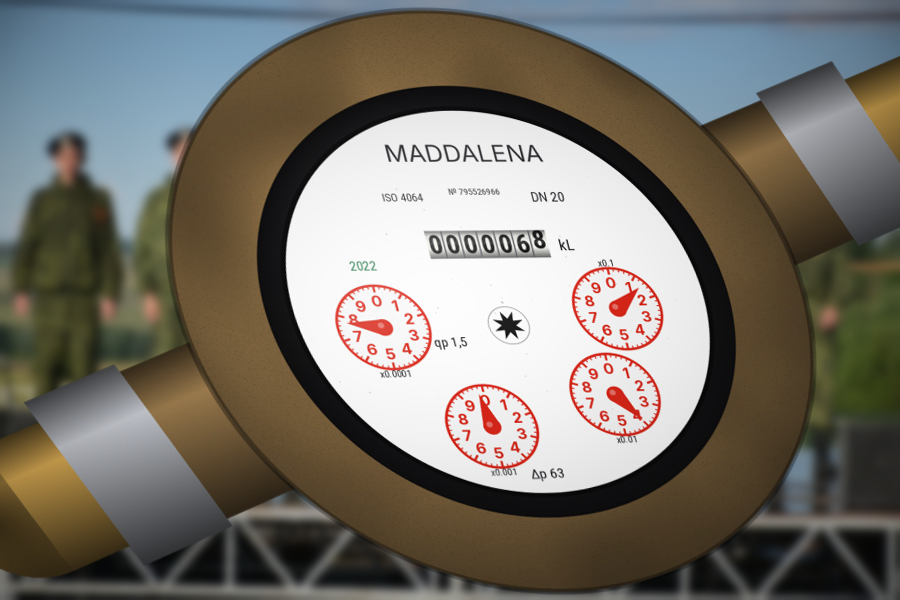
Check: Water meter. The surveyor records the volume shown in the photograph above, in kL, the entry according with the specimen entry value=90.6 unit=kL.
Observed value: value=68.1397 unit=kL
